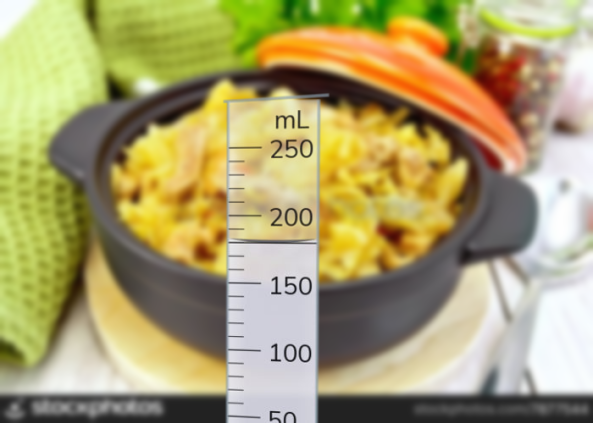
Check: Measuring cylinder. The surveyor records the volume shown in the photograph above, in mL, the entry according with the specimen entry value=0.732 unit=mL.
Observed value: value=180 unit=mL
